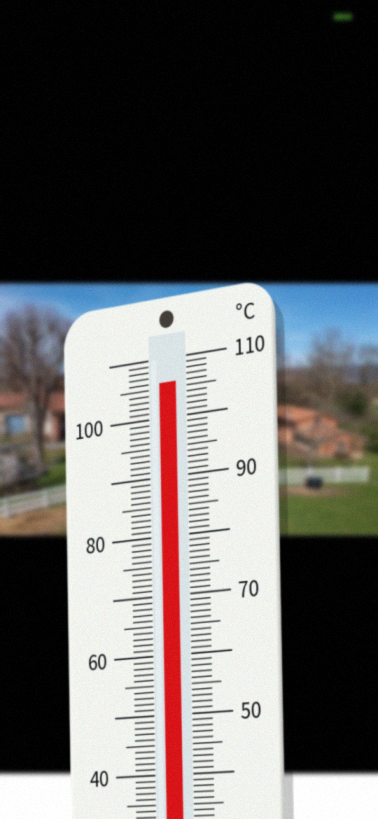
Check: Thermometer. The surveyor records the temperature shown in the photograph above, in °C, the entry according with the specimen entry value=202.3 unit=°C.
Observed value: value=106 unit=°C
